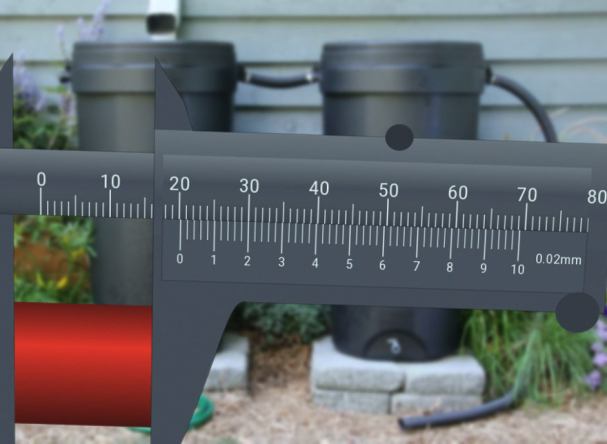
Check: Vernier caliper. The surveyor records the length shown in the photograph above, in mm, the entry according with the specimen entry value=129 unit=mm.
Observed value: value=20.2 unit=mm
